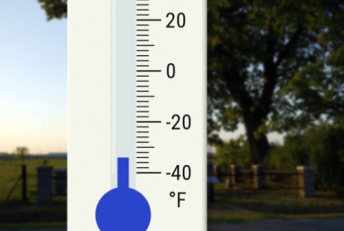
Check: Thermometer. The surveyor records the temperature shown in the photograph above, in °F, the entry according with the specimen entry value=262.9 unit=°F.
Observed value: value=-34 unit=°F
